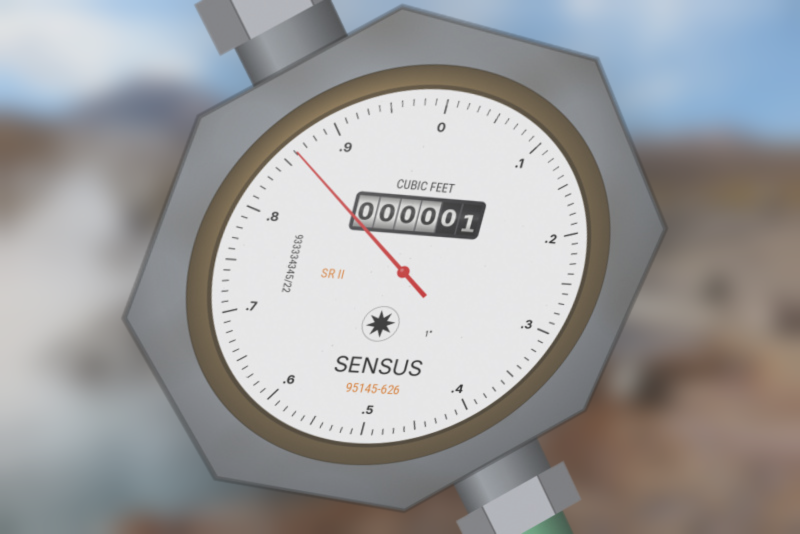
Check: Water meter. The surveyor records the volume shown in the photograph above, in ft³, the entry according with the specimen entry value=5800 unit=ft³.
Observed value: value=0.86 unit=ft³
